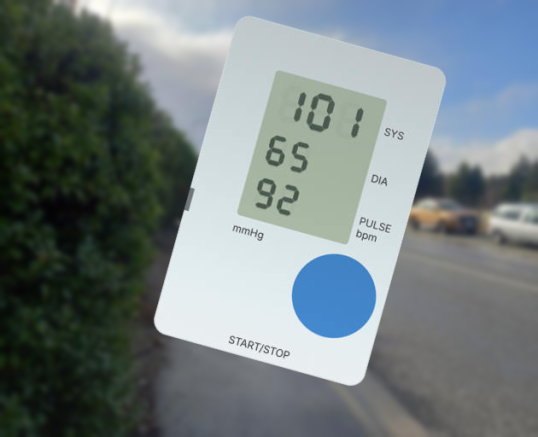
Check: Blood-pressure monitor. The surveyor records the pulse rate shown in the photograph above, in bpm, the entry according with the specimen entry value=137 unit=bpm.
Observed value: value=92 unit=bpm
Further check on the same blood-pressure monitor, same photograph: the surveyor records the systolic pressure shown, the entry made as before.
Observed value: value=101 unit=mmHg
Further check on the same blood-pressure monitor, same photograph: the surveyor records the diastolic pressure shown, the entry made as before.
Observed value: value=65 unit=mmHg
